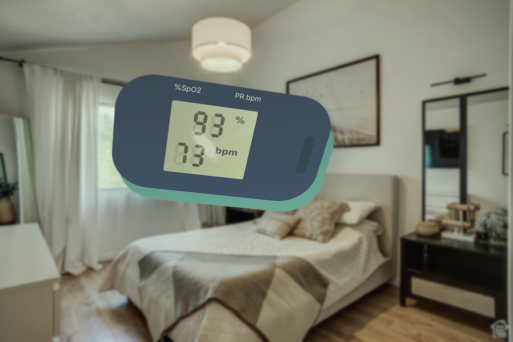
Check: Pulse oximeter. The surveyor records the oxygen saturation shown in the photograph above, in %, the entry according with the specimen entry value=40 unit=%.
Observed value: value=93 unit=%
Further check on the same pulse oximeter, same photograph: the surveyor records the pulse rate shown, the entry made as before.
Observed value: value=73 unit=bpm
